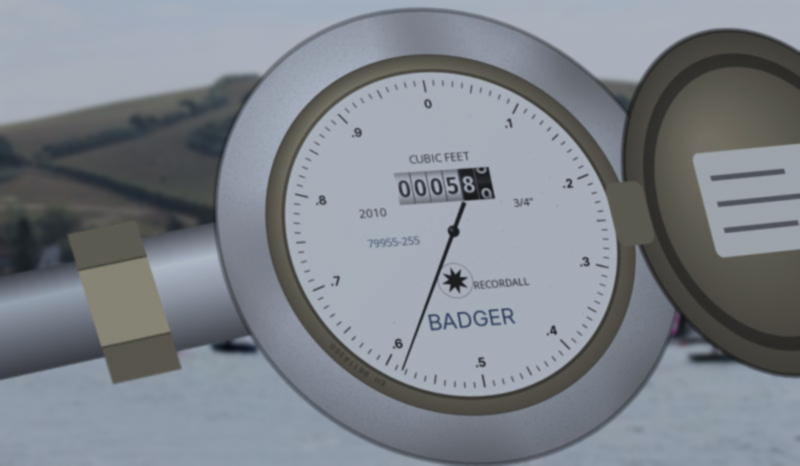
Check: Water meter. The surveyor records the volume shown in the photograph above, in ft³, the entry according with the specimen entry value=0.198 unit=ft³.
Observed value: value=588.58 unit=ft³
